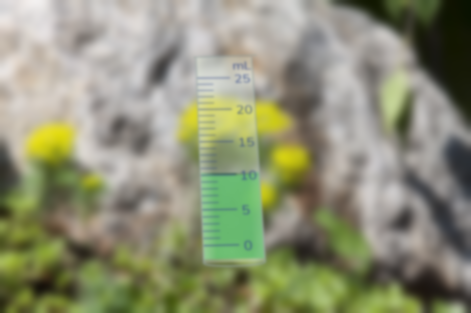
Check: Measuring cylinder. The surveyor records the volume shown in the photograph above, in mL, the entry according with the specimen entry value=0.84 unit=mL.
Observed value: value=10 unit=mL
